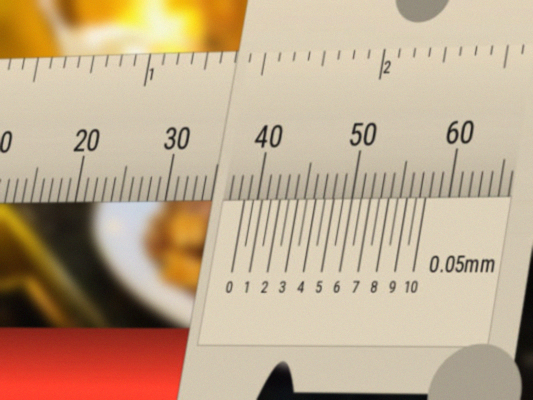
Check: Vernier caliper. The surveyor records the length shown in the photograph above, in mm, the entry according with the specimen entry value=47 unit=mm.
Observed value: value=38.6 unit=mm
